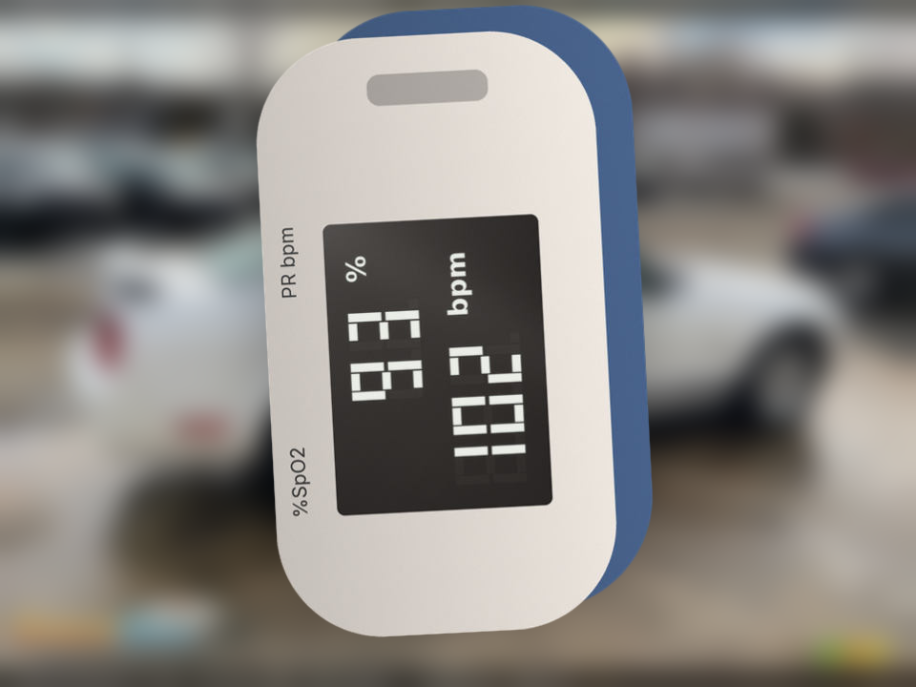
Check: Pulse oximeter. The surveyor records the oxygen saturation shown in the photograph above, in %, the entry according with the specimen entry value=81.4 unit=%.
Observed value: value=93 unit=%
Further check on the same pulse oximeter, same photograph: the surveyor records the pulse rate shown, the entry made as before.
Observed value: value=102 unit=bpm
